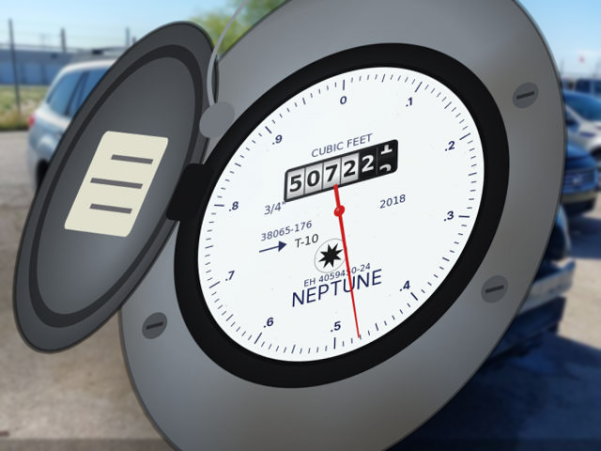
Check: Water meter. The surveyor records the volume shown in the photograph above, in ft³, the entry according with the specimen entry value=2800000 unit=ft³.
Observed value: value=507221.47 unit=ft³
